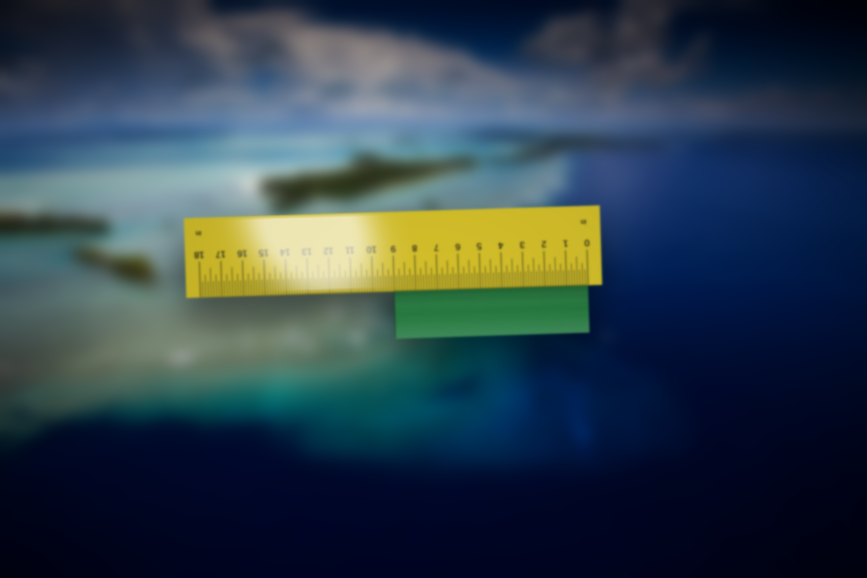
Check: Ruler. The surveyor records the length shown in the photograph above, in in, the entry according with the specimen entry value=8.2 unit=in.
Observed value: value=9 unit=in
